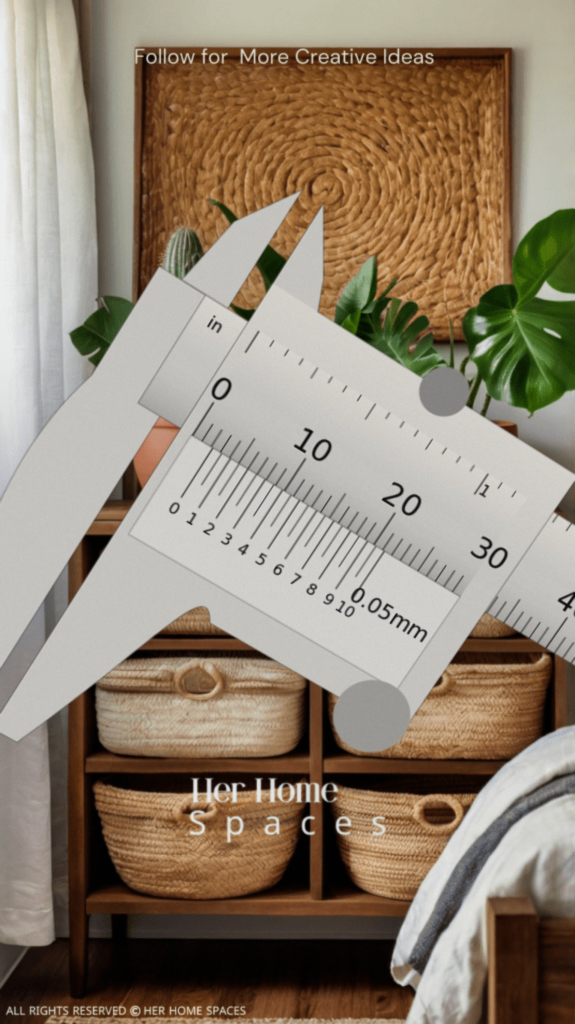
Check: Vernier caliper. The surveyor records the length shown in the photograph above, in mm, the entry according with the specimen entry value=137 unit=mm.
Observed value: value=2.2 unit=mm
